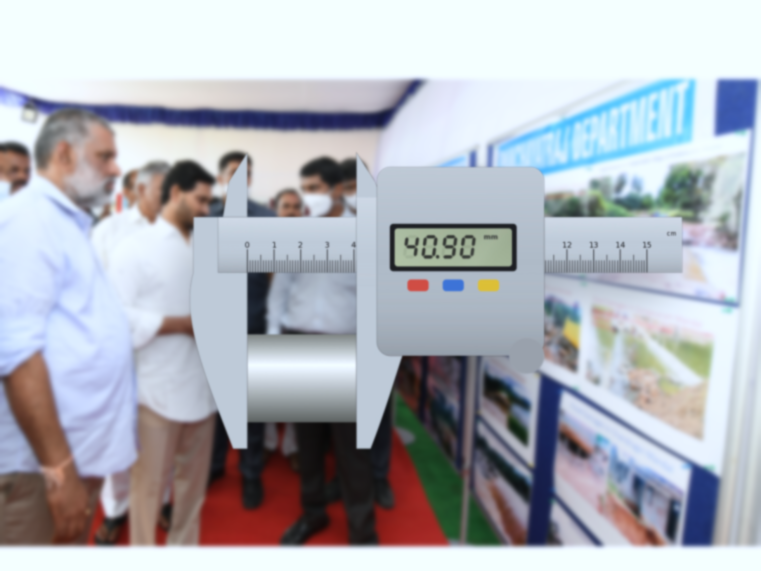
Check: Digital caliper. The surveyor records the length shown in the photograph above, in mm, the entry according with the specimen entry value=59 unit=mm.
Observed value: value=40.90 unit=mm
